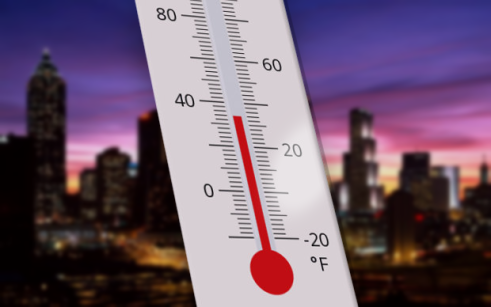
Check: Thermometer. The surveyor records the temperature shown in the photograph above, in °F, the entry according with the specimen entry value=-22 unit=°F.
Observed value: value=34 unit=°F
